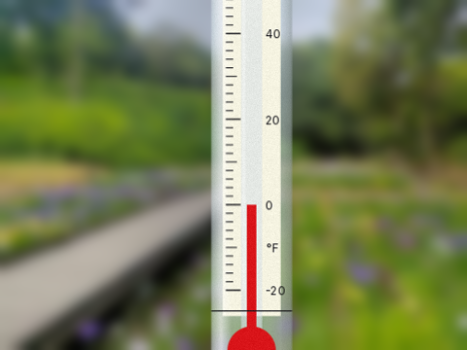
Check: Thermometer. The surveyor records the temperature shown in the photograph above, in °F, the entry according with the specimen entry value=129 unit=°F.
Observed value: value=0 unit=°F
